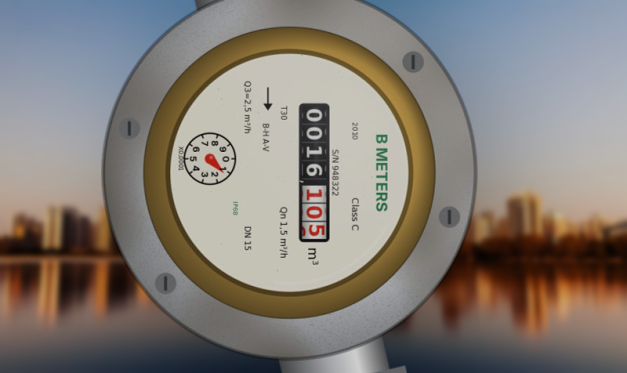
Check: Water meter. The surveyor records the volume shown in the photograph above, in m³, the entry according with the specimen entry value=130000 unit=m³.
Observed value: value=16.1051 unit=m³
